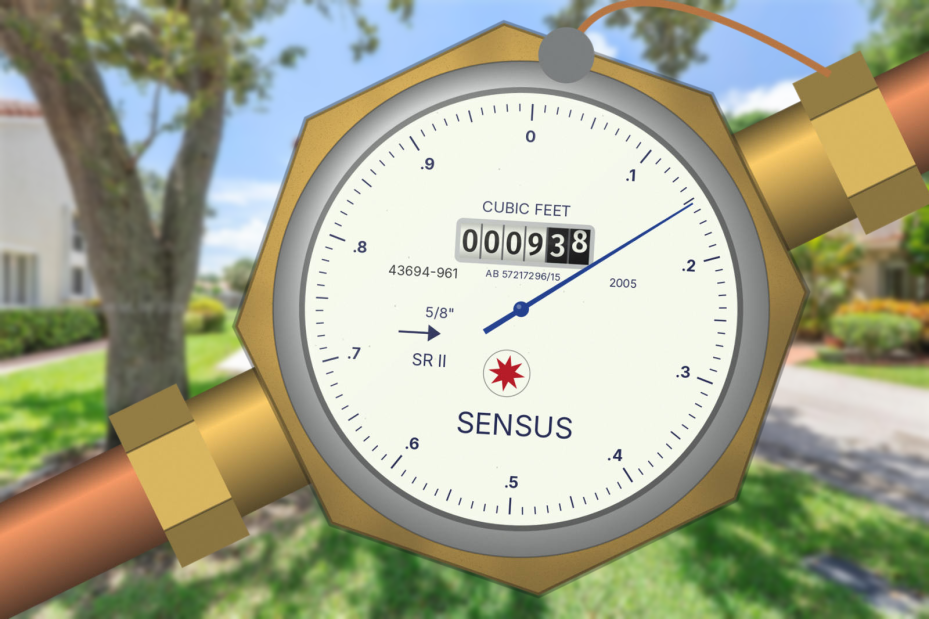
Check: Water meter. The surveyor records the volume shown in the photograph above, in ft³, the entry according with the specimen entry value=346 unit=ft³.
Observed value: value=938.15 unit=ft³
